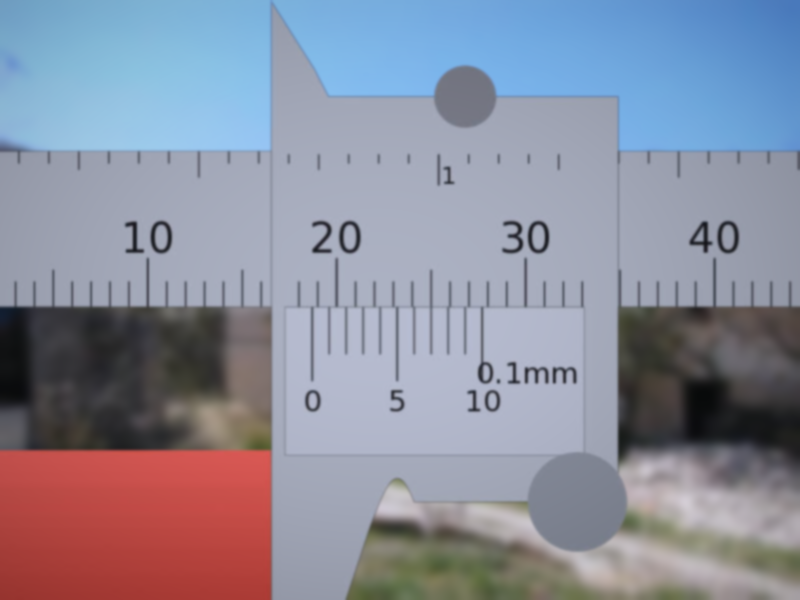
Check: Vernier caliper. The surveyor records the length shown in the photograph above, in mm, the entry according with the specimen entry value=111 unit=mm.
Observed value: value=18.7 unit=mm
